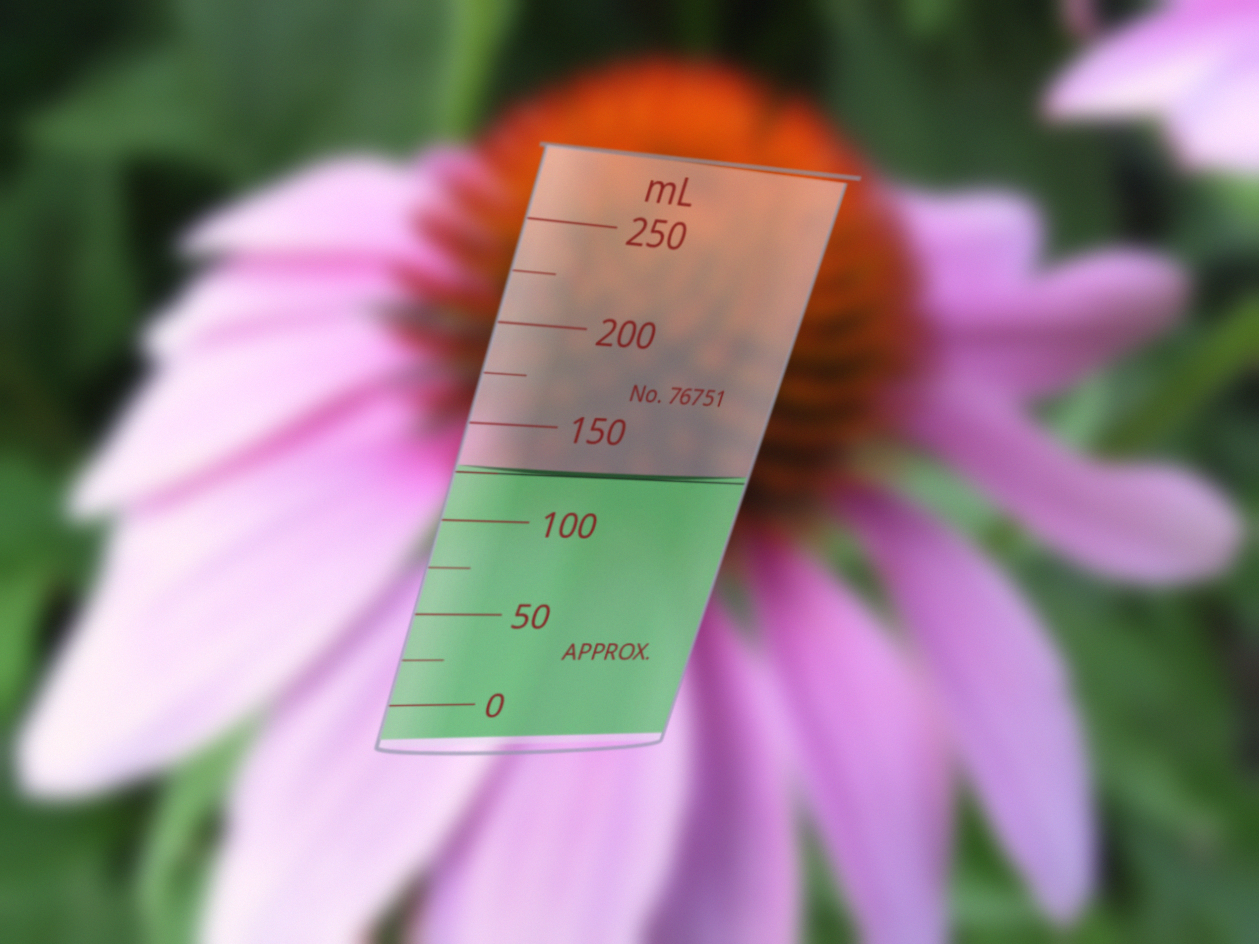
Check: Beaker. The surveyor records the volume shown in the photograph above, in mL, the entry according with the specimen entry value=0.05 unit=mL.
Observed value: value=125 unit=mL
